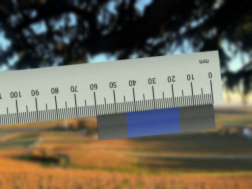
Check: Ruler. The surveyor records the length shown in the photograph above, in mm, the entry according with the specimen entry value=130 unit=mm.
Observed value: value=60 unit=mm
